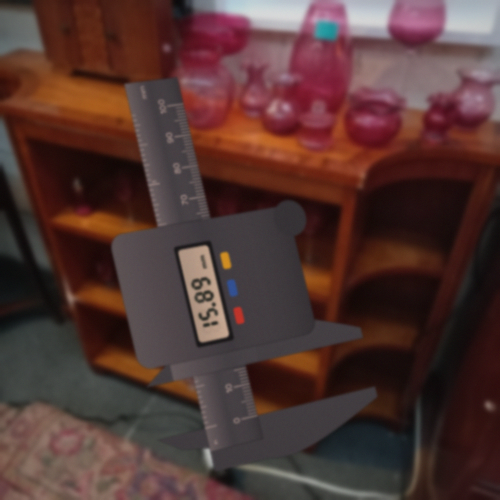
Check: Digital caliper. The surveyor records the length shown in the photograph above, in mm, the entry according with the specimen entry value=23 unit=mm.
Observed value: value=15.89 unit=mm
